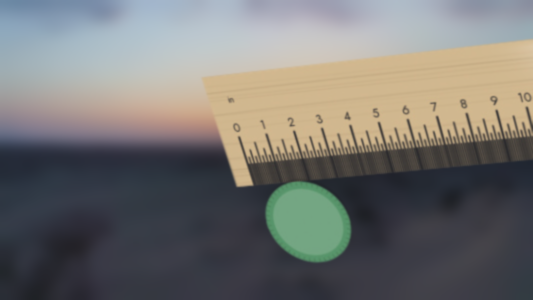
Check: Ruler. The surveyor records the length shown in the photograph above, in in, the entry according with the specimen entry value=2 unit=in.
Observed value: value=3 unit=in
